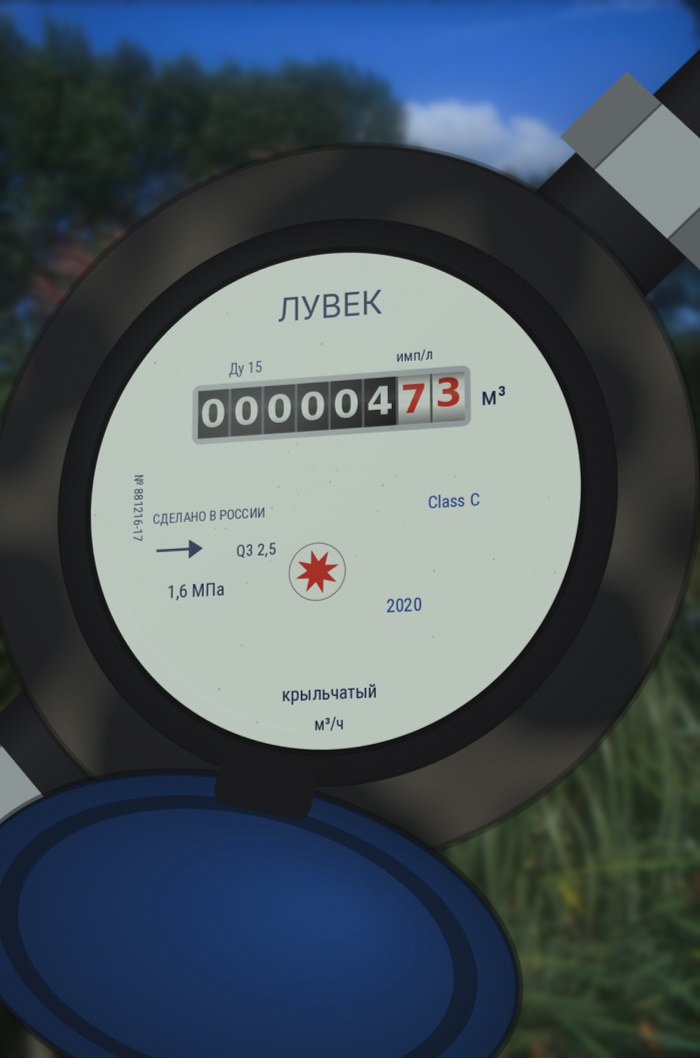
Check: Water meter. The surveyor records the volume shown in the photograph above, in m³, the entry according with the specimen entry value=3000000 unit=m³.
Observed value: value=4.73 unit=m³
